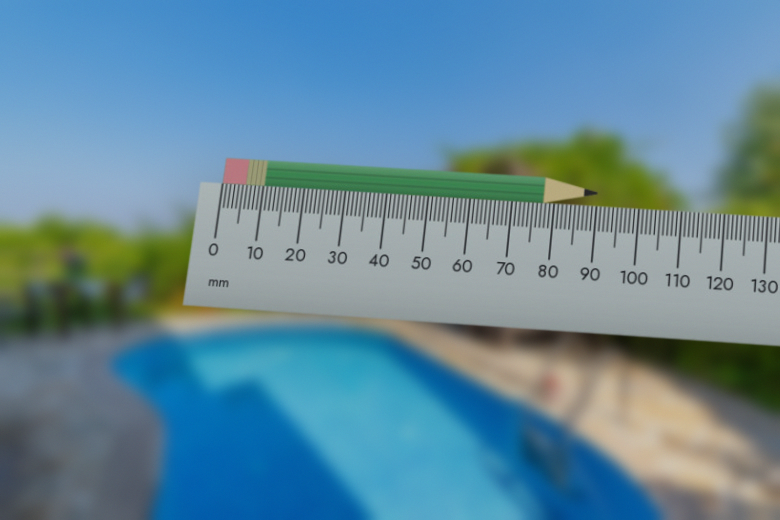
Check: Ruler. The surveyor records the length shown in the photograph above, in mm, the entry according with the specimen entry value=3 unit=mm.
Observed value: value=90 unit=mm
